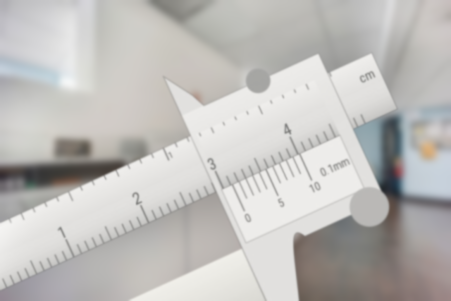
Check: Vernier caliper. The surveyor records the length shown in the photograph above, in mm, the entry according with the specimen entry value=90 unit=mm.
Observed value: value=31.2 unit=mm
